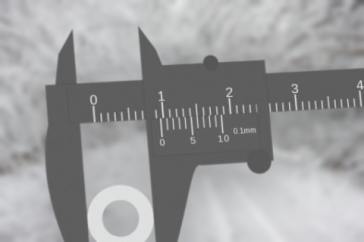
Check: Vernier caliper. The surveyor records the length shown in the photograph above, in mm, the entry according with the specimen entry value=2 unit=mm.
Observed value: value=9.6 unit=mm
